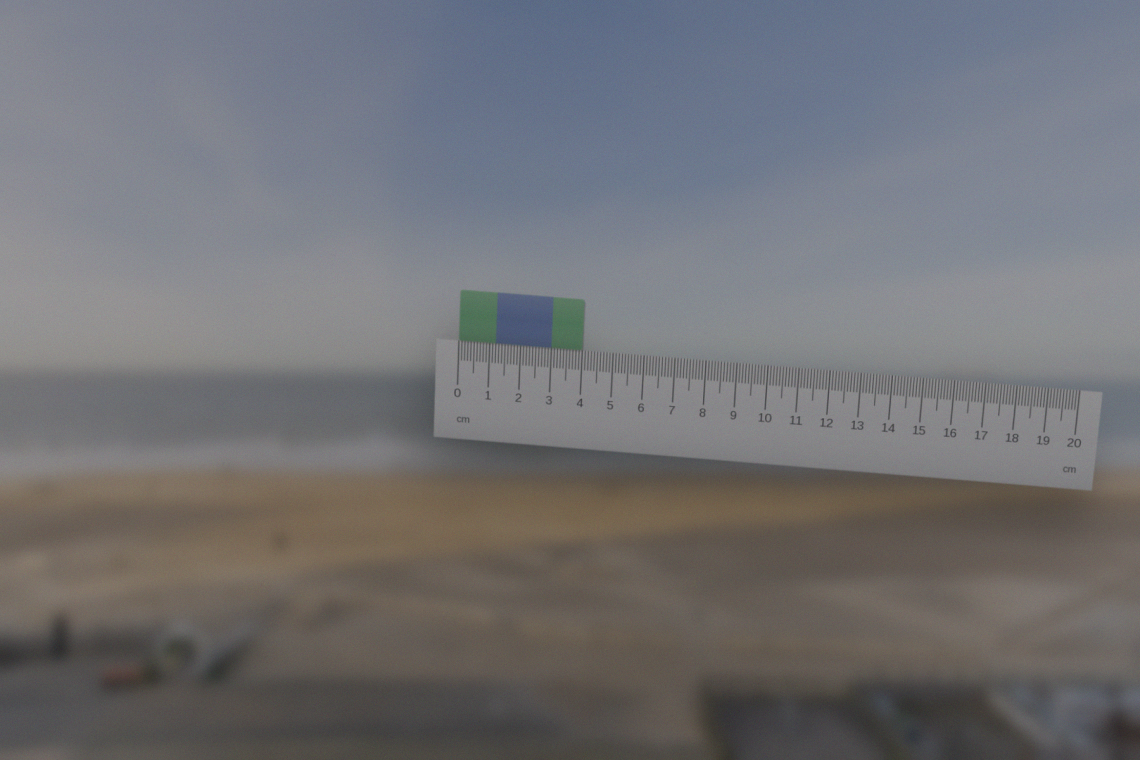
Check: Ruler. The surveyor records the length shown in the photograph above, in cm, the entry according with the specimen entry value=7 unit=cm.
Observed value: value=4 unit=cm
